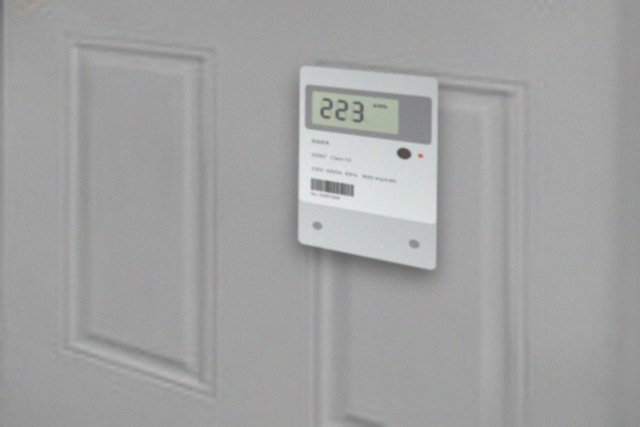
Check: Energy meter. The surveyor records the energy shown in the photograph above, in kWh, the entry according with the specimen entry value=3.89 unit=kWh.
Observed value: value=223 unit=kWh
